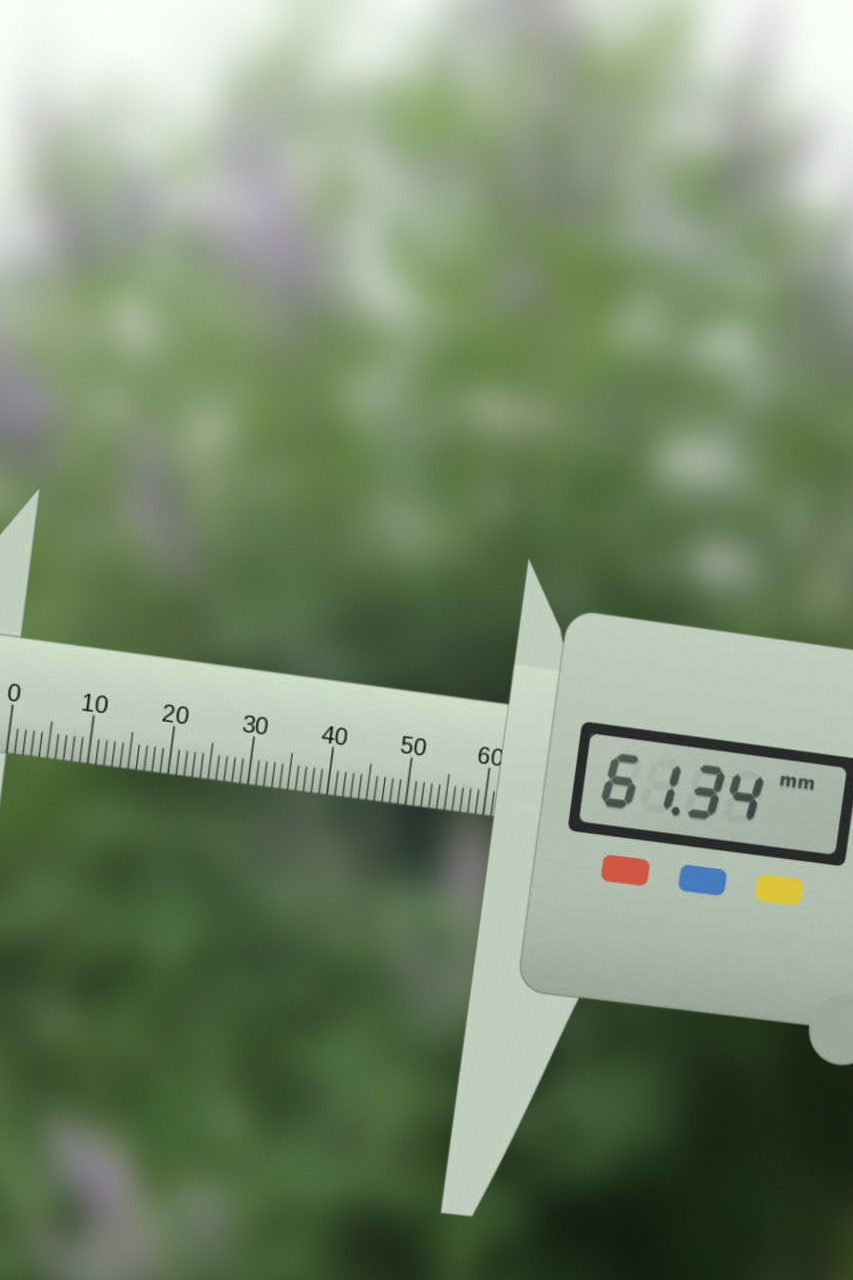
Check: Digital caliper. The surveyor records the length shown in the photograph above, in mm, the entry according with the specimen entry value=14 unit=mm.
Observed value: value=61.34 unit=mm
